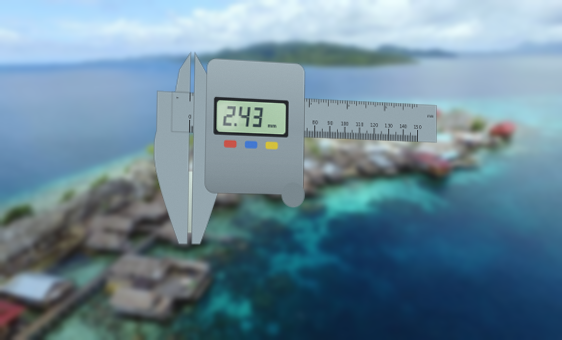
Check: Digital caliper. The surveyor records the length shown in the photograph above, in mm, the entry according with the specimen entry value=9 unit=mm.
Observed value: value=2.43 unit=mm
